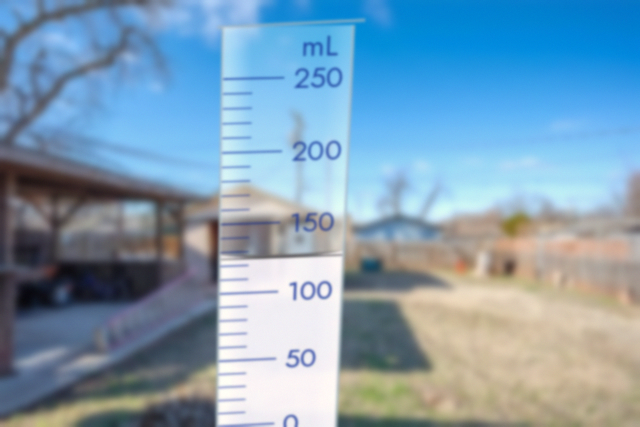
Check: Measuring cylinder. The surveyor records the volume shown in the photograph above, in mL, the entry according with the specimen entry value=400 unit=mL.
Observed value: value=125 unit=mL
